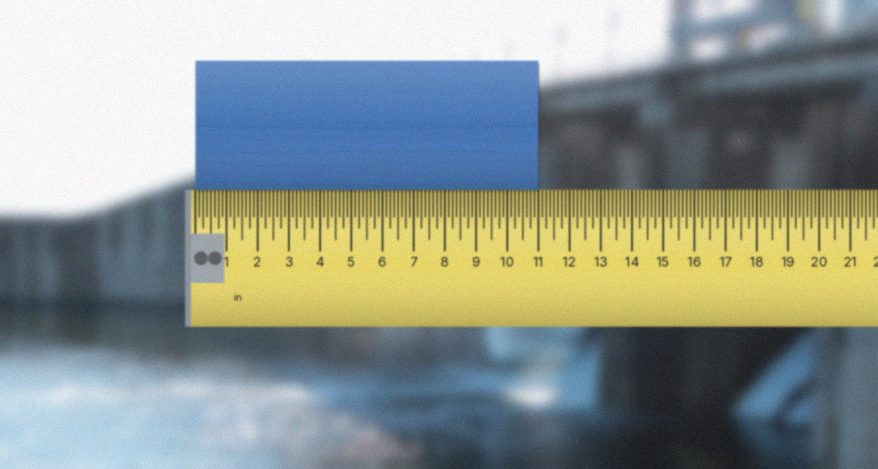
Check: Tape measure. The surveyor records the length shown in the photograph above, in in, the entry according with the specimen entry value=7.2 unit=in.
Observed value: value=11 unit=in
